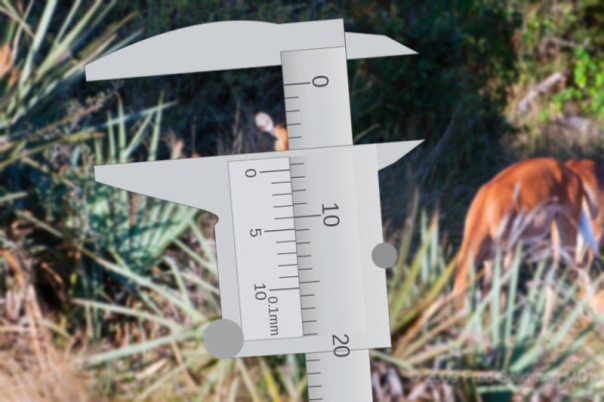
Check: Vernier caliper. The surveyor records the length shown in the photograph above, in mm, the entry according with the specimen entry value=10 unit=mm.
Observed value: value=6.4 unit=mm
